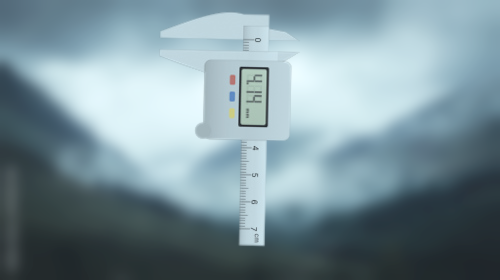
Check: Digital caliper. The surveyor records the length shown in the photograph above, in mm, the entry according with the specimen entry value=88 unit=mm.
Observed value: value=4.14 unit=mm
